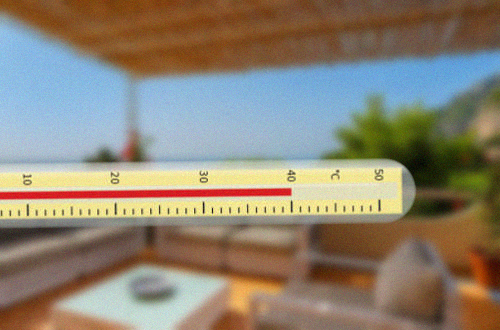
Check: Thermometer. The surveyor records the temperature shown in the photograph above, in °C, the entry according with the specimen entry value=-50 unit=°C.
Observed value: value=40 unit=°C
